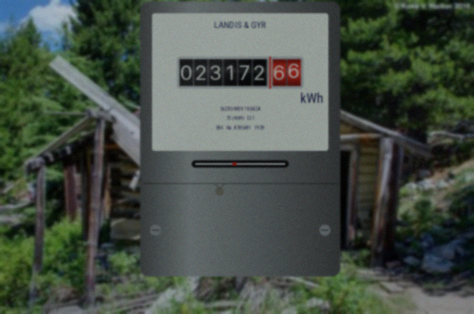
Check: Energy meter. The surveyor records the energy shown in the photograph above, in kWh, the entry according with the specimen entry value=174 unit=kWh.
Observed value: value=23172.66 unit=kWh
